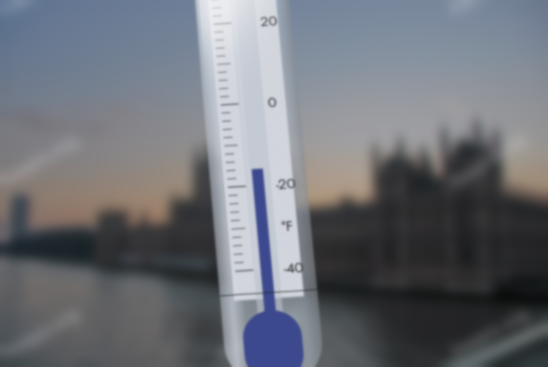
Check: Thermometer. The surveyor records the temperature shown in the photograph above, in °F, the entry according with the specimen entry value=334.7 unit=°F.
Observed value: value=-16 unit=°F
